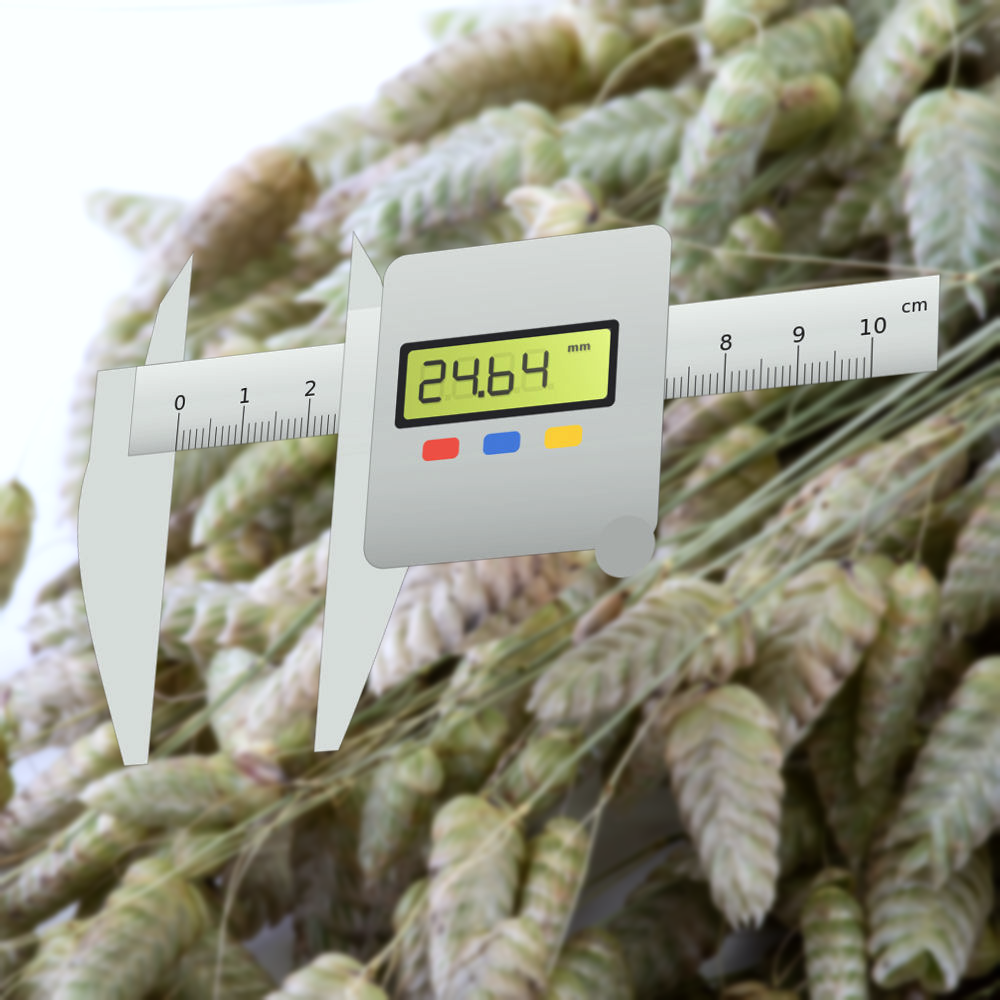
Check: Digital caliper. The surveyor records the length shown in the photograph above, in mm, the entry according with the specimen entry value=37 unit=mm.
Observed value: value=24.64 unit=mm
